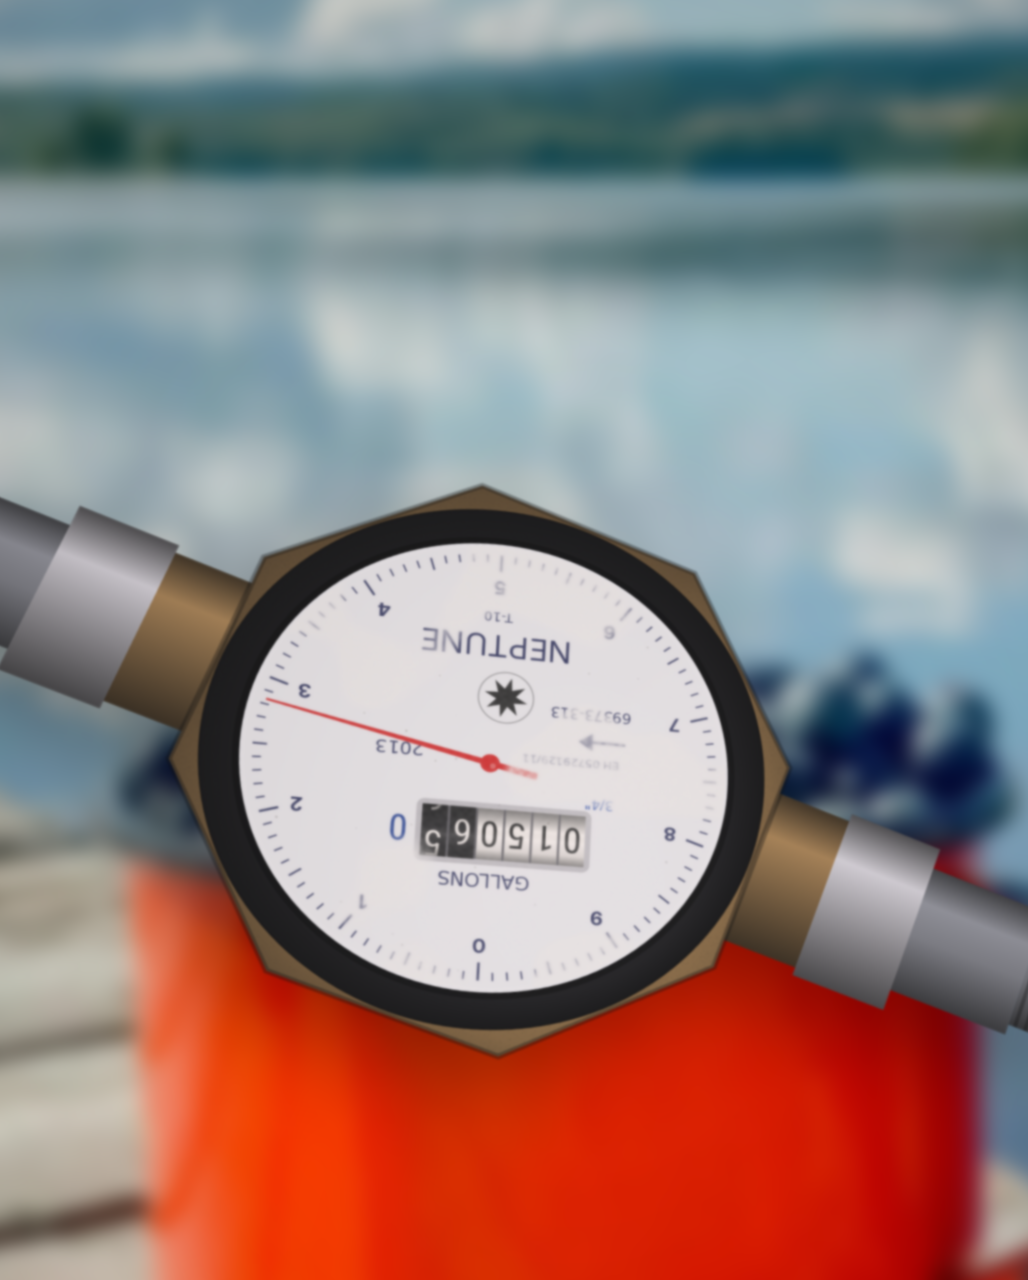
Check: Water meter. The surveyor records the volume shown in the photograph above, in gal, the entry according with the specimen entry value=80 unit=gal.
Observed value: value=150652.8 unit=gal
